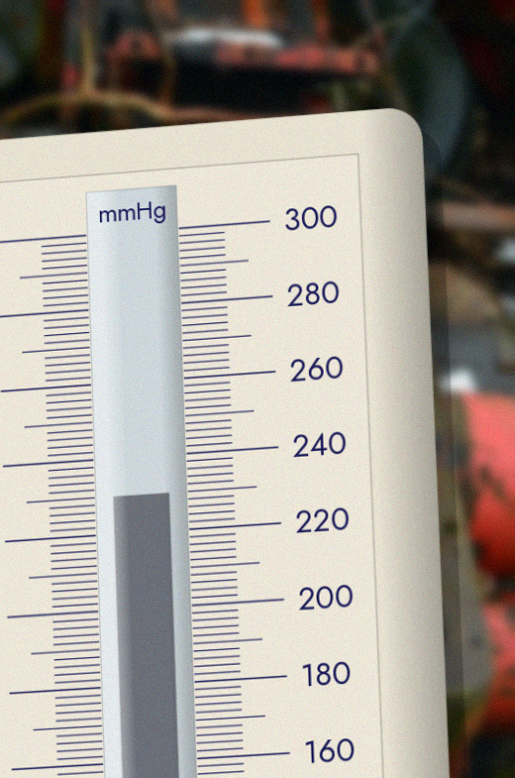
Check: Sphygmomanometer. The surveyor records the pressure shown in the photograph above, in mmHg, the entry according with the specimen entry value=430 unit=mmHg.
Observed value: value=230 unit=mmHg
